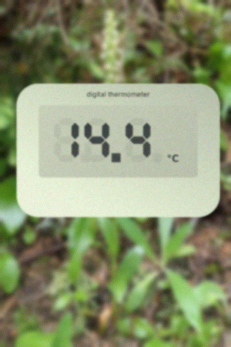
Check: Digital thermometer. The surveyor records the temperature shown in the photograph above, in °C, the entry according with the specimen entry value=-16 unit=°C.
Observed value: value=14.4 unit=°C
